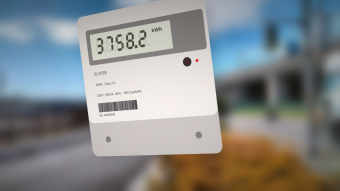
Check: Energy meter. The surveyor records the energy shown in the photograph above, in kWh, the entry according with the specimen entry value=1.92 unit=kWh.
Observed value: value=3758.2 unit=kWh
